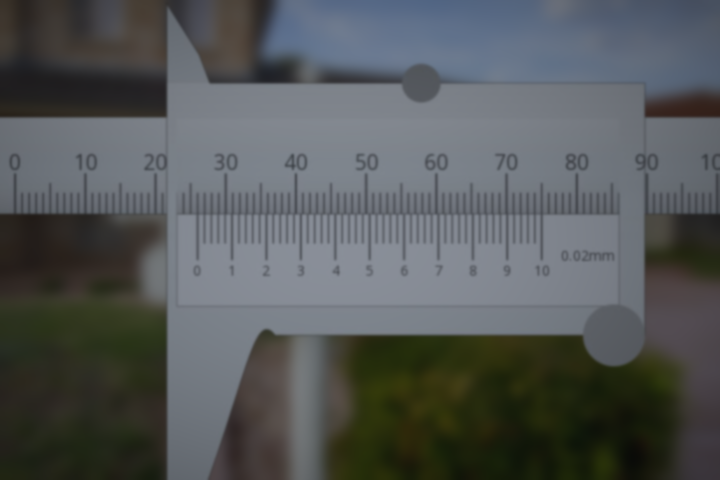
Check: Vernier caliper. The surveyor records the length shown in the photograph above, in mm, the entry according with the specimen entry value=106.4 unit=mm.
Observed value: value=26.0 unit=mm
